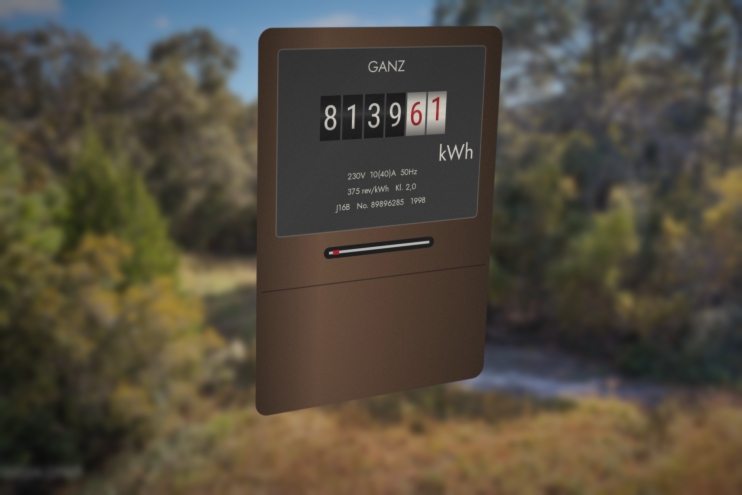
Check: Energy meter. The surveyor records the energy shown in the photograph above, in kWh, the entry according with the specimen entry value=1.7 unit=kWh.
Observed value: value=8139.61 unit=kWh
